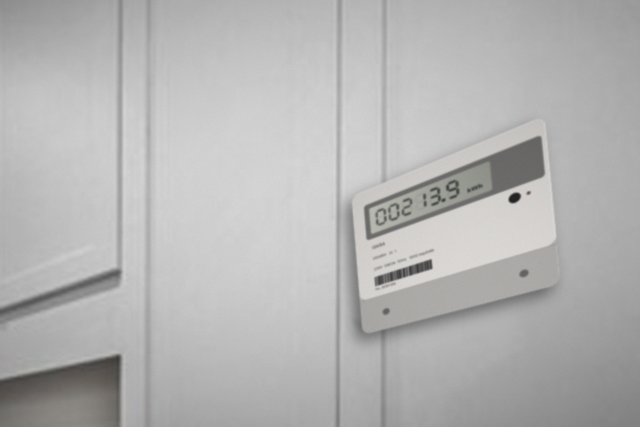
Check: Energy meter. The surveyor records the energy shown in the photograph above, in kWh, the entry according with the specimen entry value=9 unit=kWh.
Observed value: value=213.9 unit=kWh
